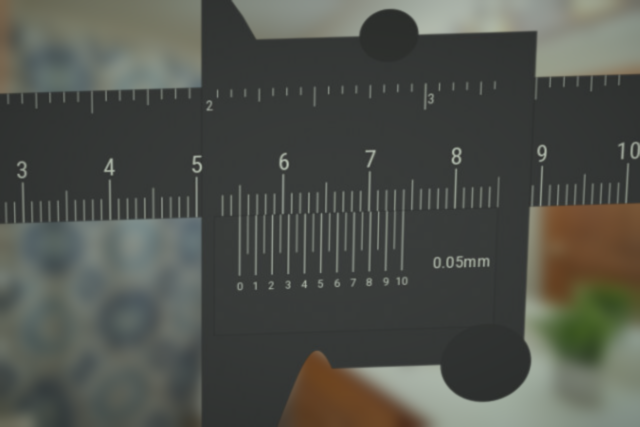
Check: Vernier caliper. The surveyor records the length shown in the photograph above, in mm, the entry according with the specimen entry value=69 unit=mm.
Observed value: value=55.0 unit=mm
